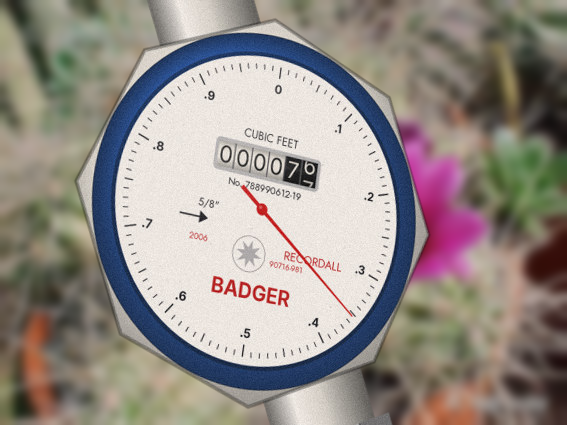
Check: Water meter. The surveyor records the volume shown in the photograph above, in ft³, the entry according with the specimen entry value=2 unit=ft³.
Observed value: value=76.35 unit=ft³
